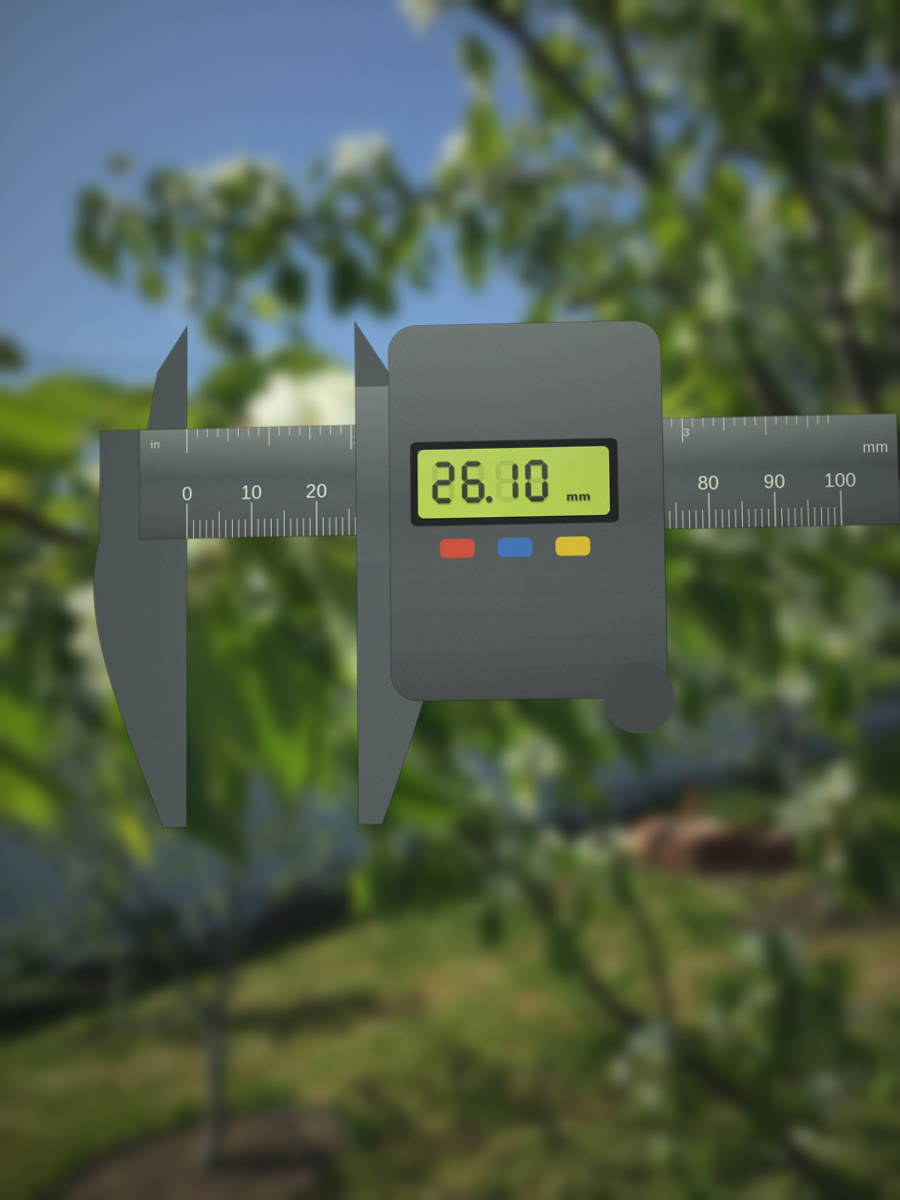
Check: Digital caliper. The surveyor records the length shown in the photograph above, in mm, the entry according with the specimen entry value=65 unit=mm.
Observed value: value=26.10 unit=mm
